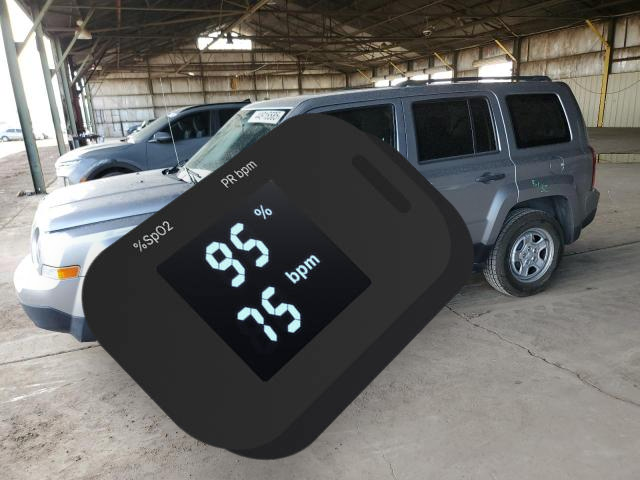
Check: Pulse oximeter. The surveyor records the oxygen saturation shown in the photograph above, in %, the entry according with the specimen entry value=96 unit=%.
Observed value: value=95 unit=%
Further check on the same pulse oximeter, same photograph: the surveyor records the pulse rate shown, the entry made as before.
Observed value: value=75 unit=bpm
